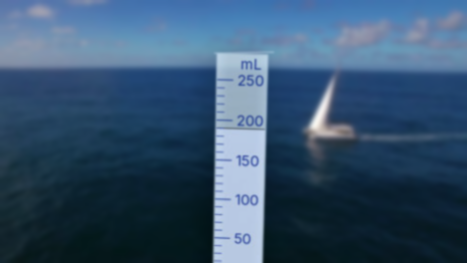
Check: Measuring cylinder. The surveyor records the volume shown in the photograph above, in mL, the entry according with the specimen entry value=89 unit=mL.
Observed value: value=190 unit=mL
